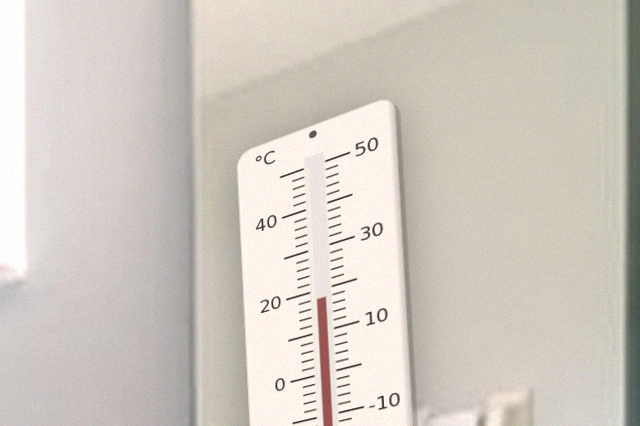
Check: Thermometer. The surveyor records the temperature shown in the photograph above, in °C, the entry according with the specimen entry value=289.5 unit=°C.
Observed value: value=18 unit=°C
